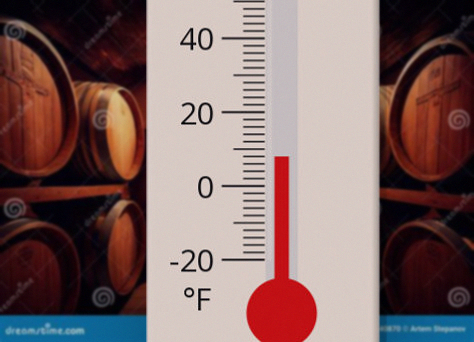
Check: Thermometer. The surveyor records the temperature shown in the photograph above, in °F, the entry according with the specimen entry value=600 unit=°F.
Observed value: value=8 unit=°F
